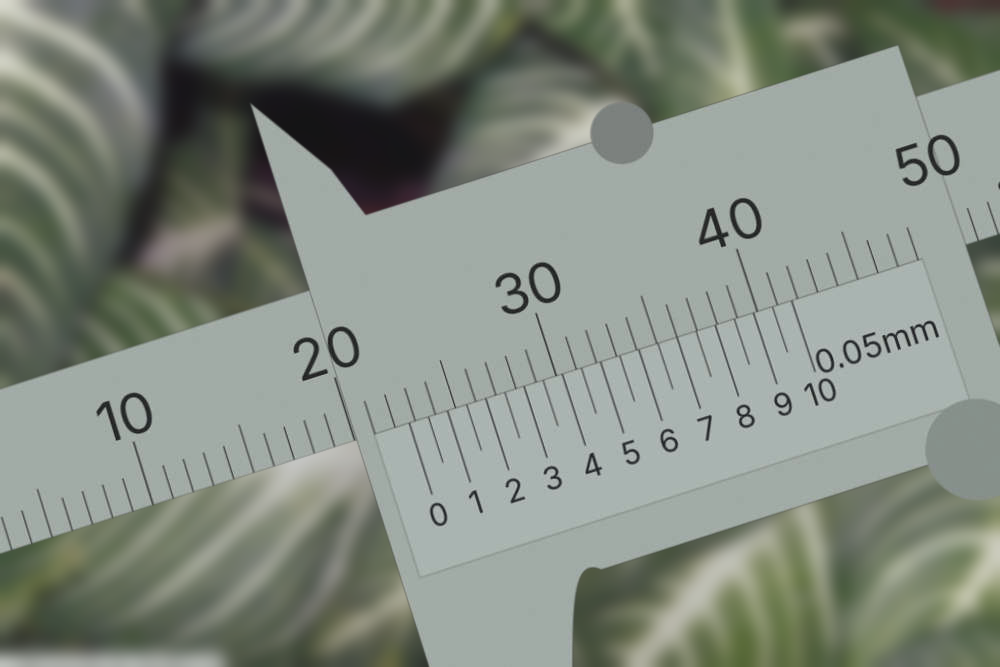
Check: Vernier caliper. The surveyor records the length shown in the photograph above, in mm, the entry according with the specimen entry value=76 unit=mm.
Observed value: value=22.7 unit=mm
